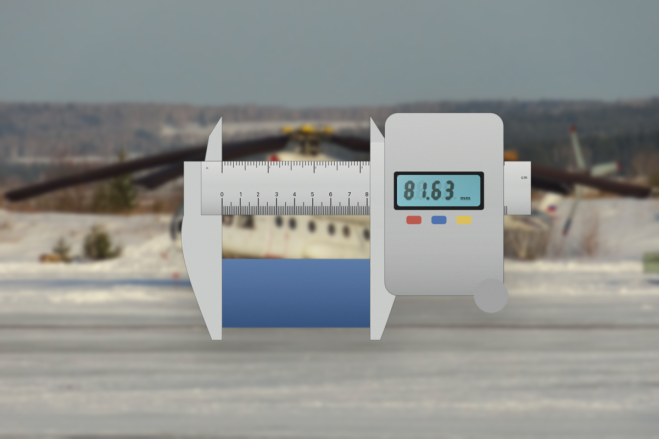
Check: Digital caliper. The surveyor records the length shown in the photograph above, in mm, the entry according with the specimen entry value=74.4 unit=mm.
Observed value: value=81.63 unit=mm
